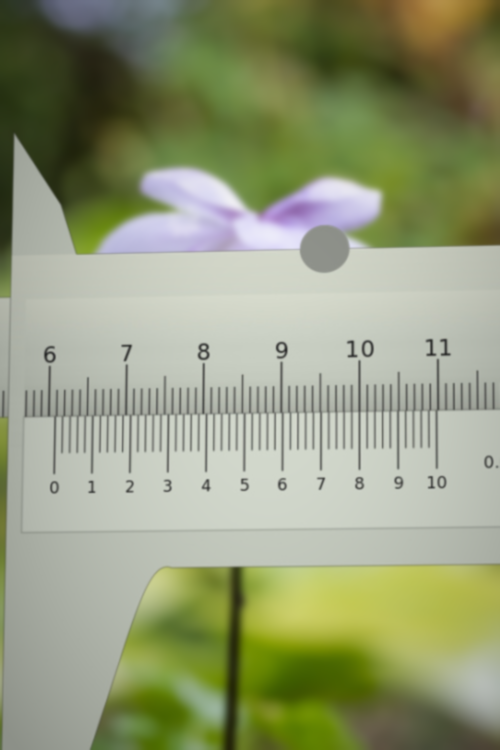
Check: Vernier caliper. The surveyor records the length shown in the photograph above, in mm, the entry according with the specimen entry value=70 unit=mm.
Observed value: value=60.8 unit=mm
